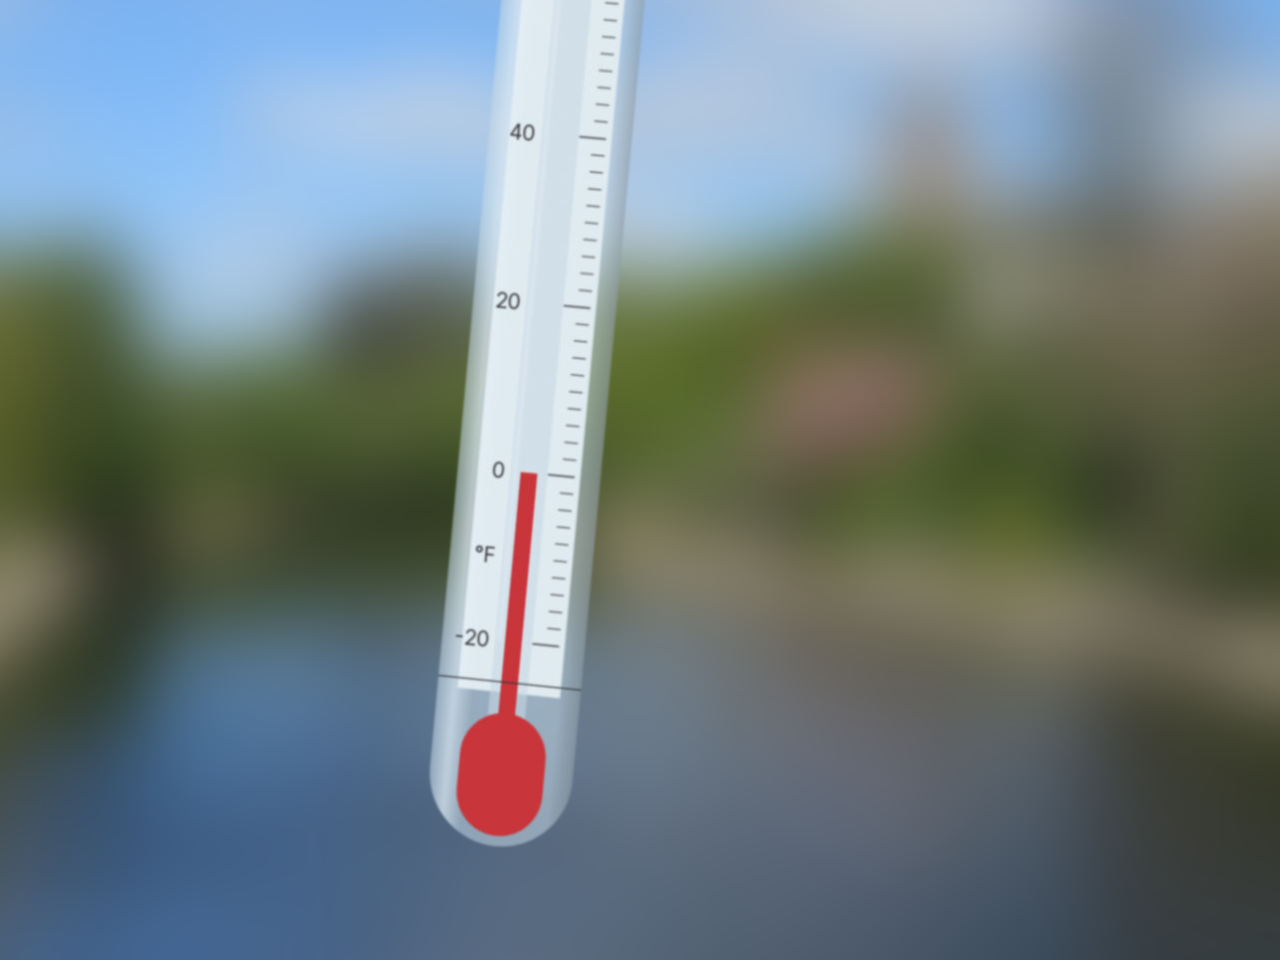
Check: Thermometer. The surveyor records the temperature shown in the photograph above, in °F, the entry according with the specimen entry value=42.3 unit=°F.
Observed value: value=0 unit=°F
